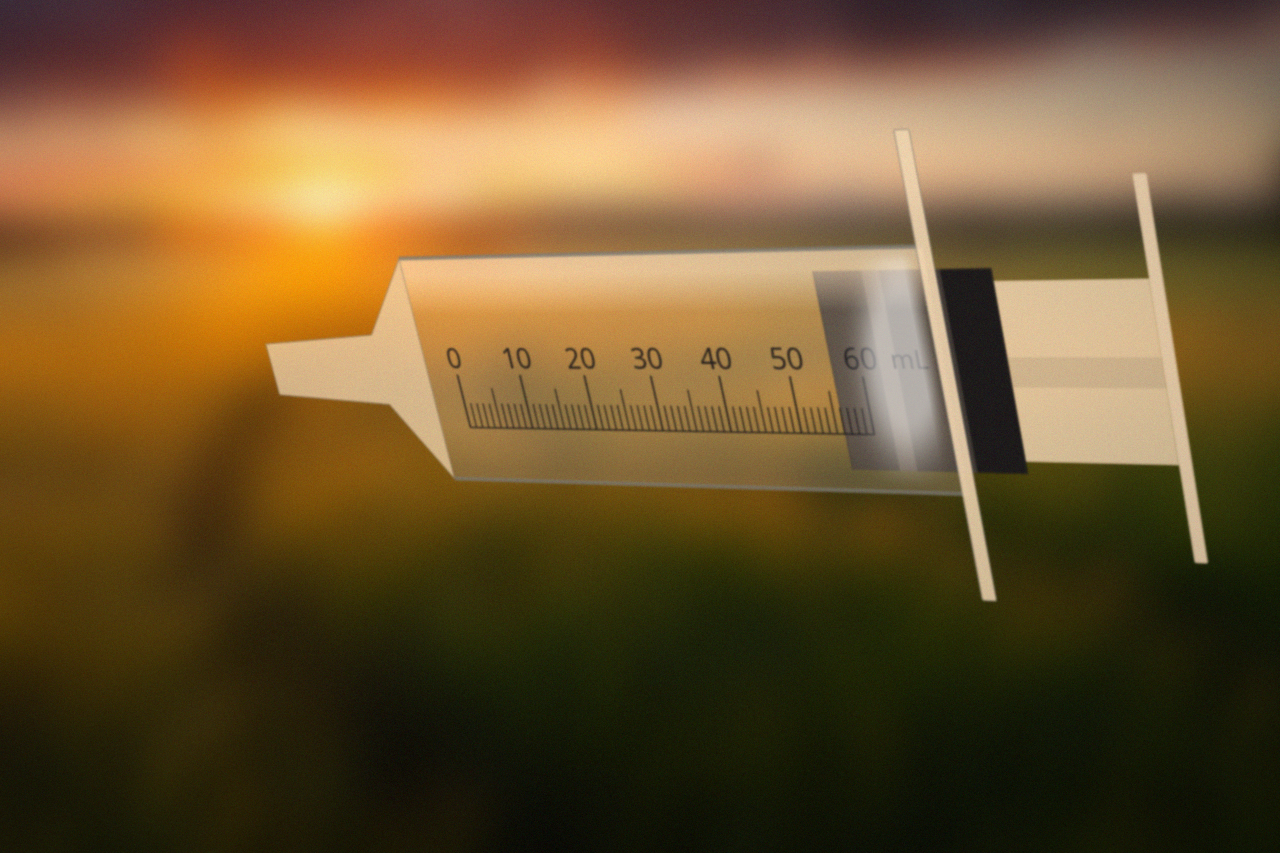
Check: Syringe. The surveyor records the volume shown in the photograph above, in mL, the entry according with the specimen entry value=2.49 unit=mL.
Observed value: value=56 unit=mL
